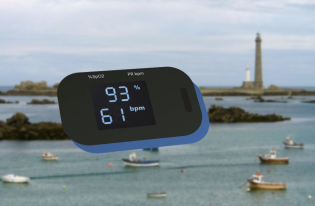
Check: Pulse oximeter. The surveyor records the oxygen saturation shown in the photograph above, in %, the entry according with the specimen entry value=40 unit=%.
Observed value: value=93 unit=%
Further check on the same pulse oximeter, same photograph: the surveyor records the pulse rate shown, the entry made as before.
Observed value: value=61 unit=bpm
